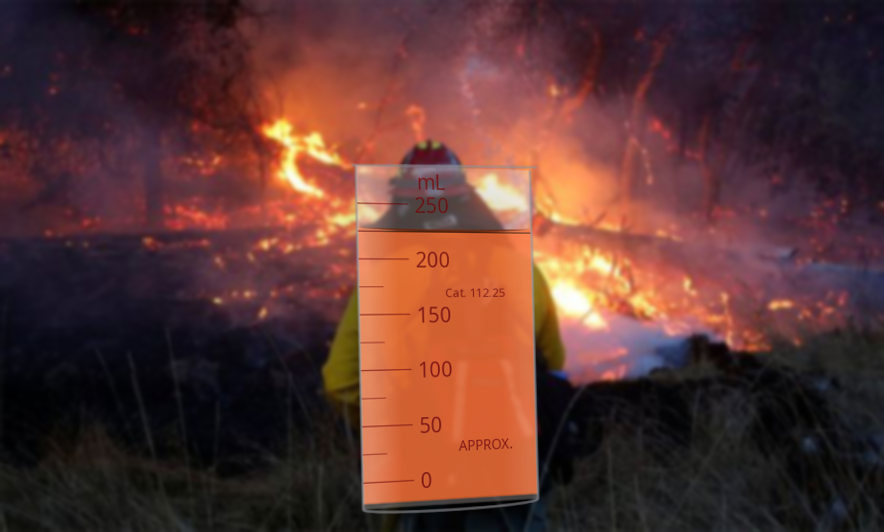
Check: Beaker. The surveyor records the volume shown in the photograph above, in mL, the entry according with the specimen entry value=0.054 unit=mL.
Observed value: value=225 unit=mL
